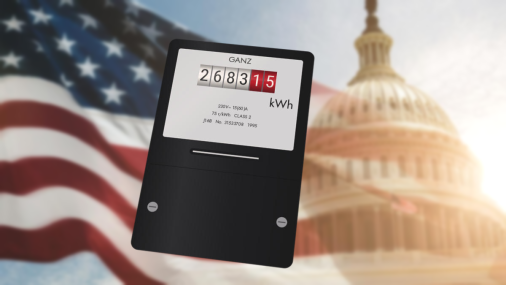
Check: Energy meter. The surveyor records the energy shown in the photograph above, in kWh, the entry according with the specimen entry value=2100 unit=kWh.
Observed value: value=2683.15 unit=kWh
